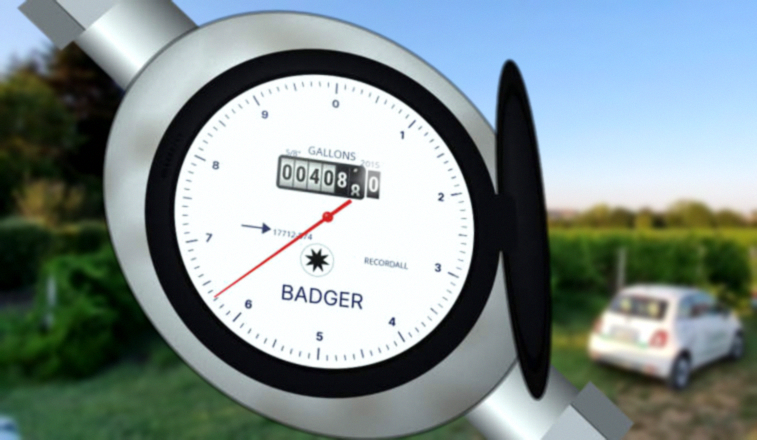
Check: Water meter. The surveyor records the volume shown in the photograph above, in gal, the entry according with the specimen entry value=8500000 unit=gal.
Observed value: value=40876.3 unit=gal
